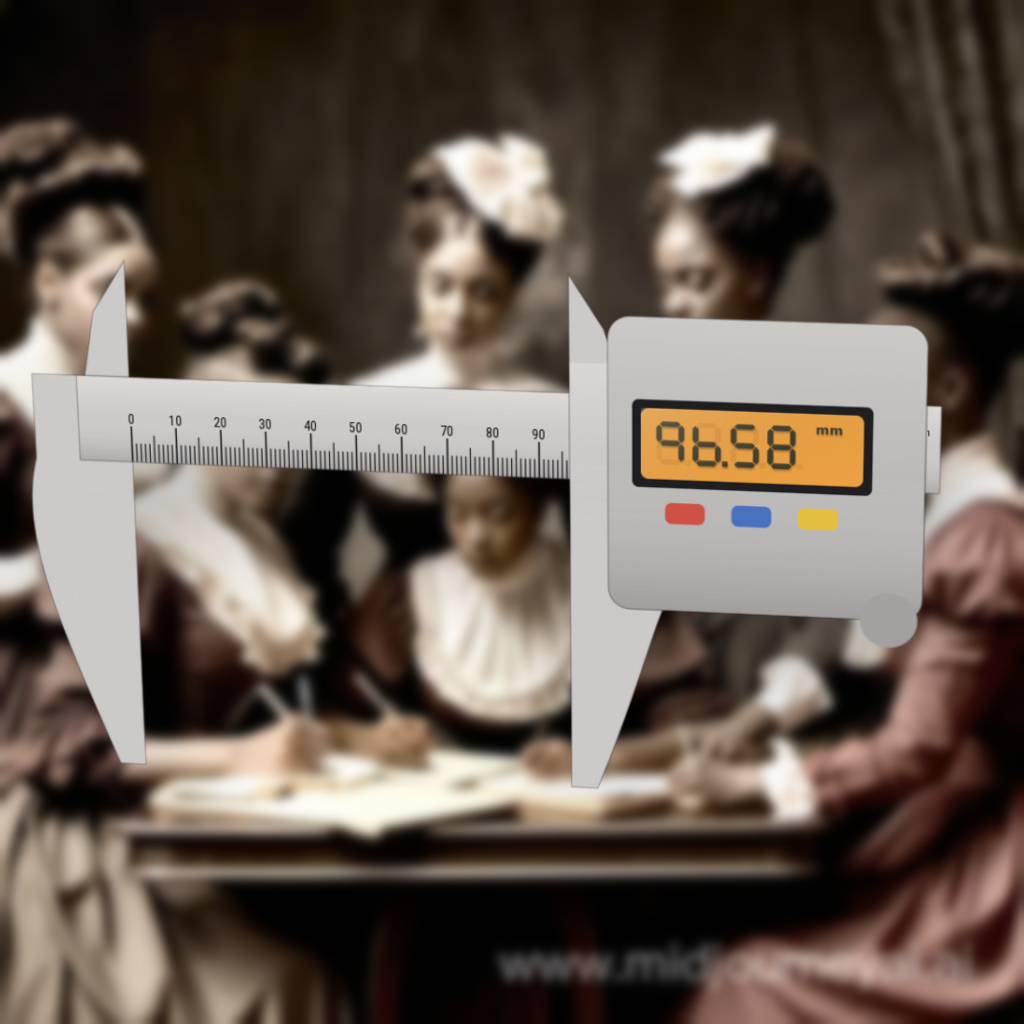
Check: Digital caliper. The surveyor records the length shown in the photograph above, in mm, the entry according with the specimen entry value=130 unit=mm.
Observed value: value=96.58 unit=mm
